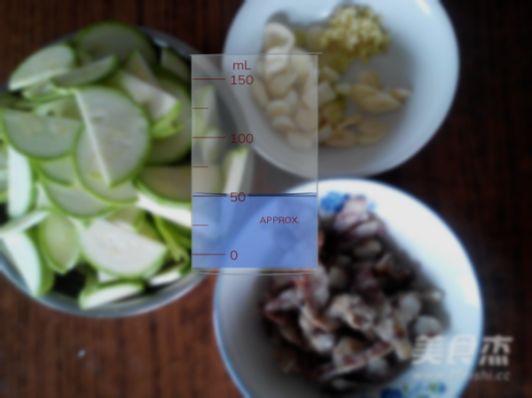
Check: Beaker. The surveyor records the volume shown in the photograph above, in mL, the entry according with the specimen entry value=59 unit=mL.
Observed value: value=50 unit=mL
